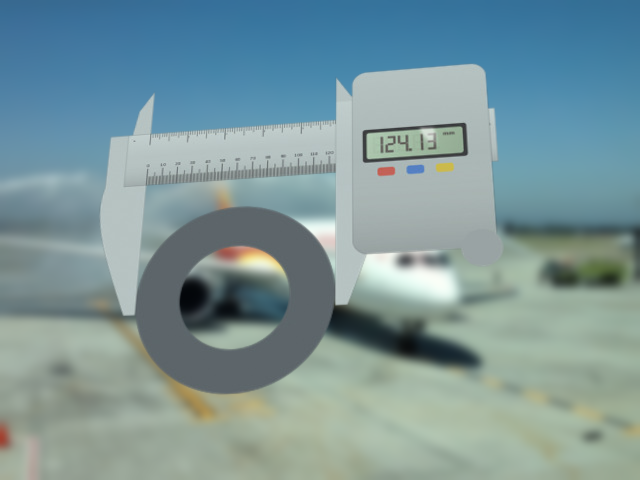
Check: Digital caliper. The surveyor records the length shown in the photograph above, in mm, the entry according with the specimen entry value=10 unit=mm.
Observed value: value=124.13 unit=mm
